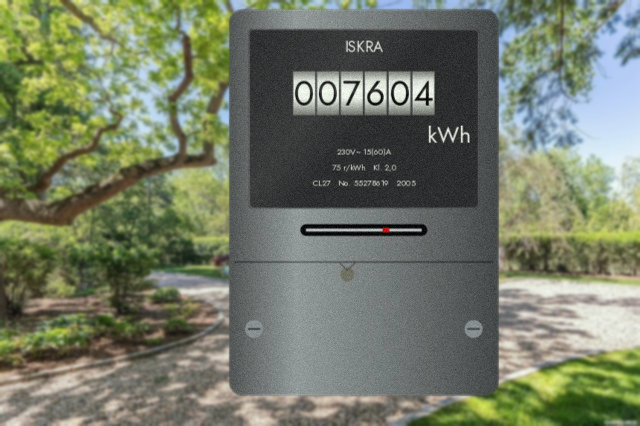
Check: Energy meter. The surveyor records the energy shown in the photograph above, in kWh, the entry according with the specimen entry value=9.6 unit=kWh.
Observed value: value=7604 unit=kWh
